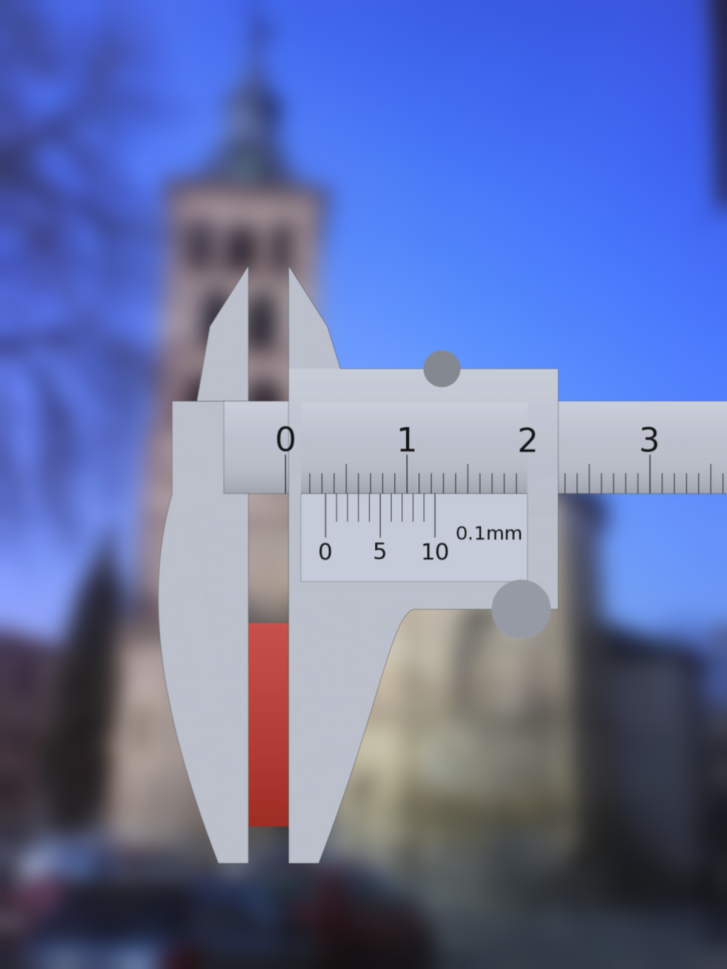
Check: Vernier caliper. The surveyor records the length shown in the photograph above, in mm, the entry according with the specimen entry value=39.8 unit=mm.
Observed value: value=3.3 unit=mm
